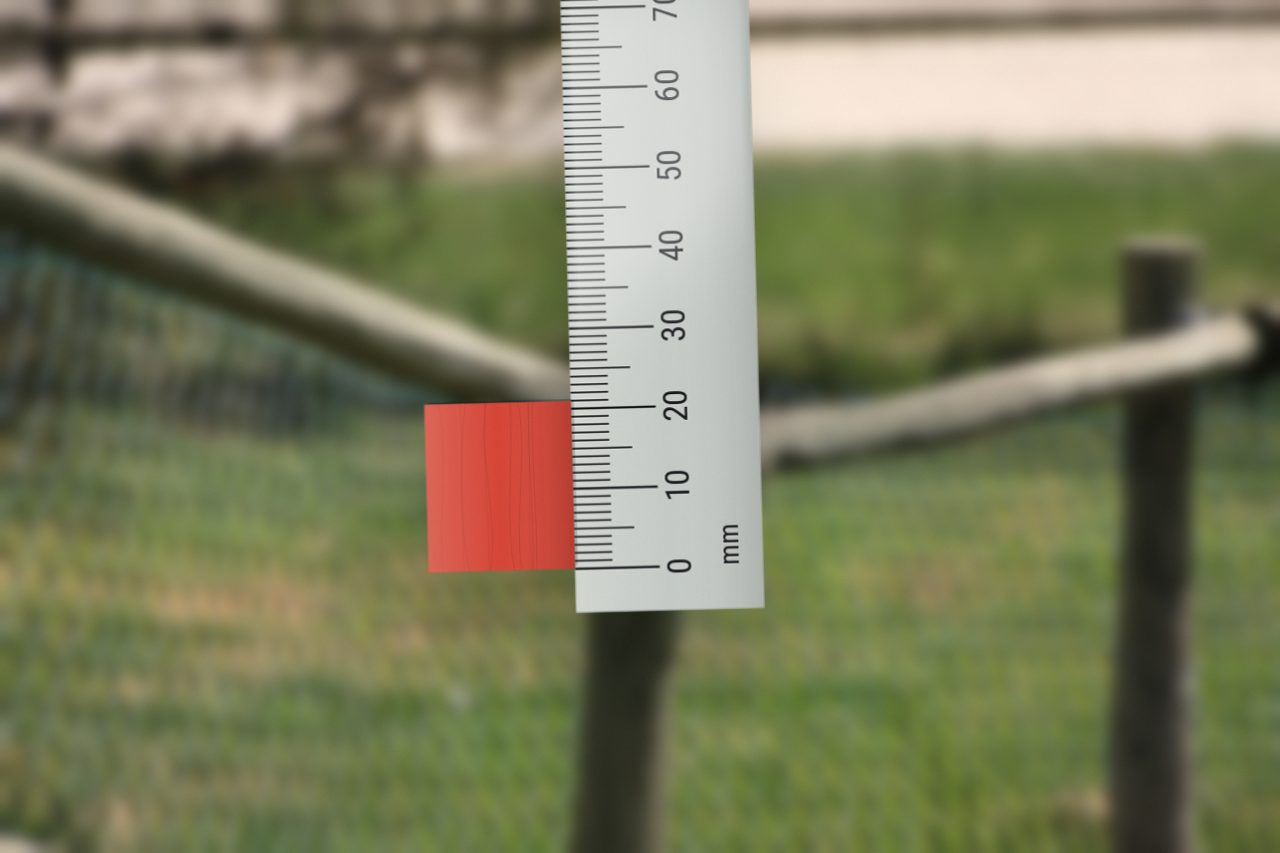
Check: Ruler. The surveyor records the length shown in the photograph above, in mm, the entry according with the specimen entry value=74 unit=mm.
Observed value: value=21 unit=mm
